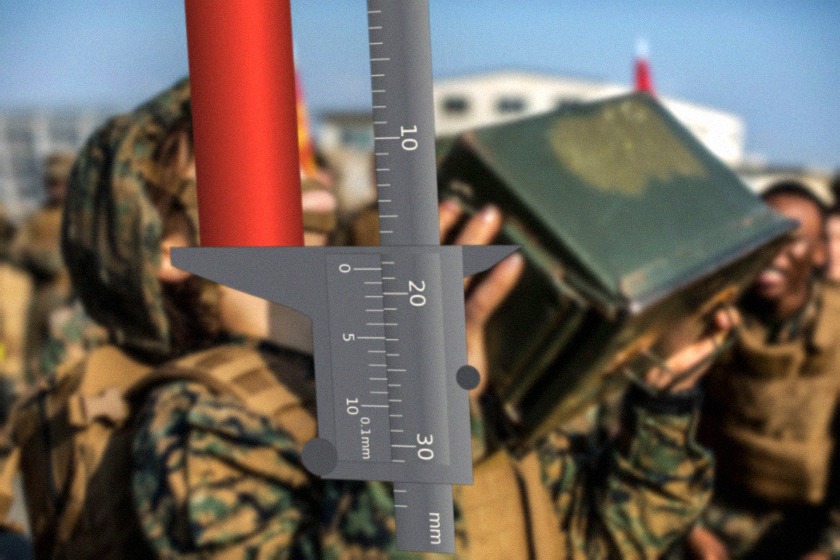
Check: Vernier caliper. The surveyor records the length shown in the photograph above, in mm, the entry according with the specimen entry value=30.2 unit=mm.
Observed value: value=18.4 unit=mm
